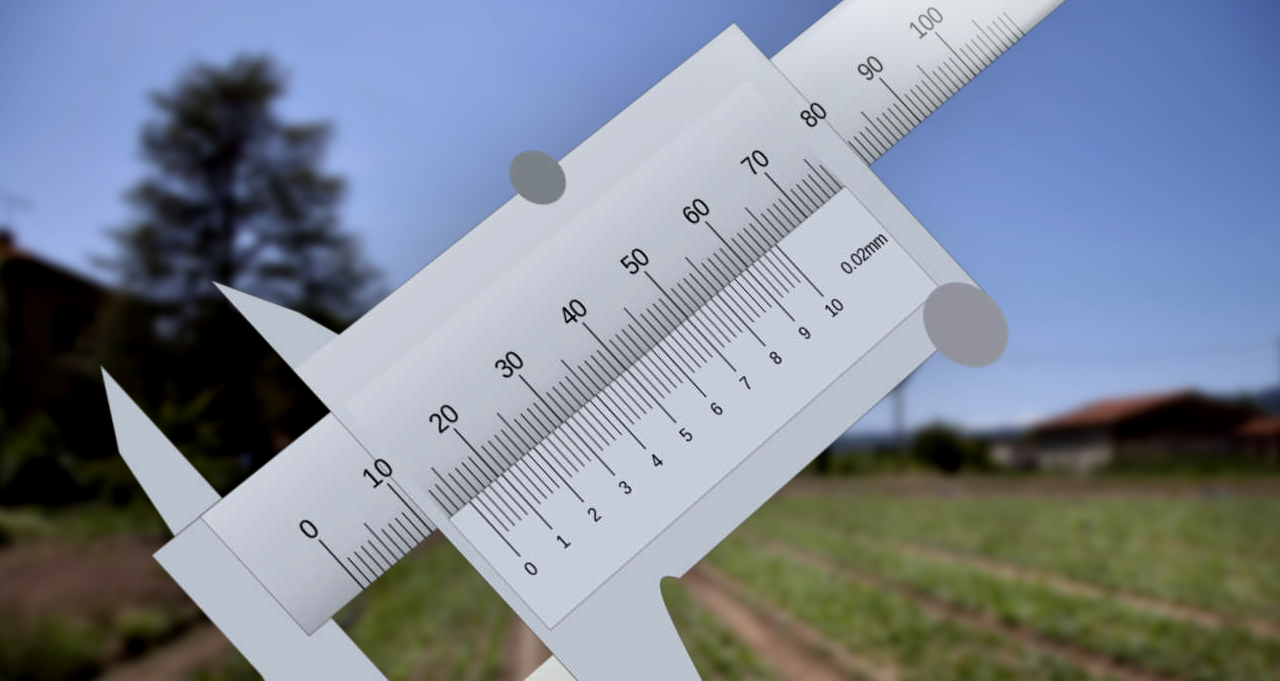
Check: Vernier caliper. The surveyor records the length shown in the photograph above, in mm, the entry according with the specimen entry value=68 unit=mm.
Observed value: value=15.6 unit=mm
